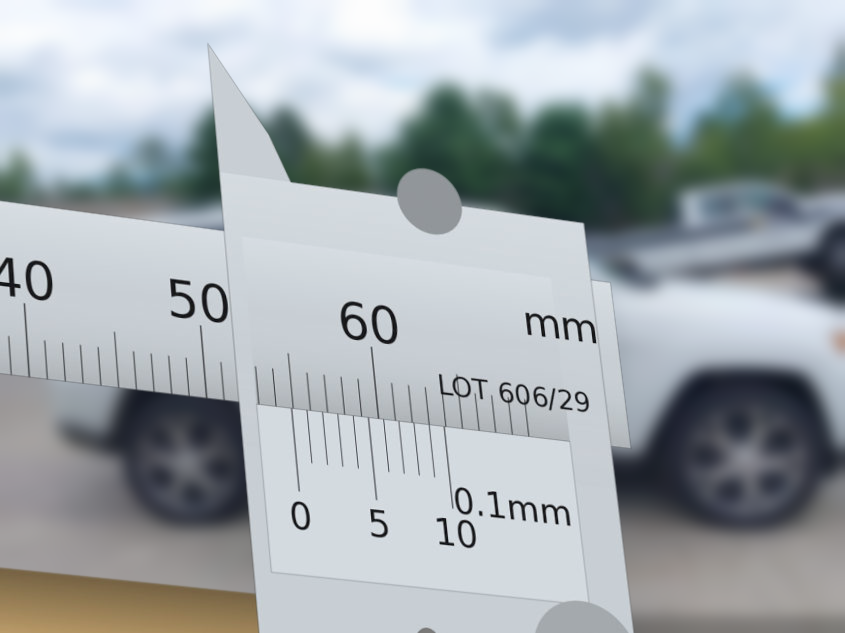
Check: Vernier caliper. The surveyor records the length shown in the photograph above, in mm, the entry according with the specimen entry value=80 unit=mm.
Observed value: value=54.9 unit=mm
